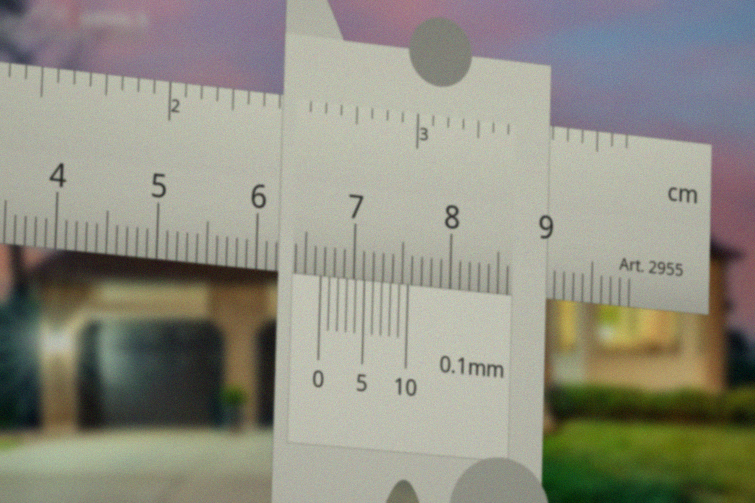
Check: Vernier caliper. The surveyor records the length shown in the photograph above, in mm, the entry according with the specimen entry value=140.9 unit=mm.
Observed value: value=66.6 unit=mm
